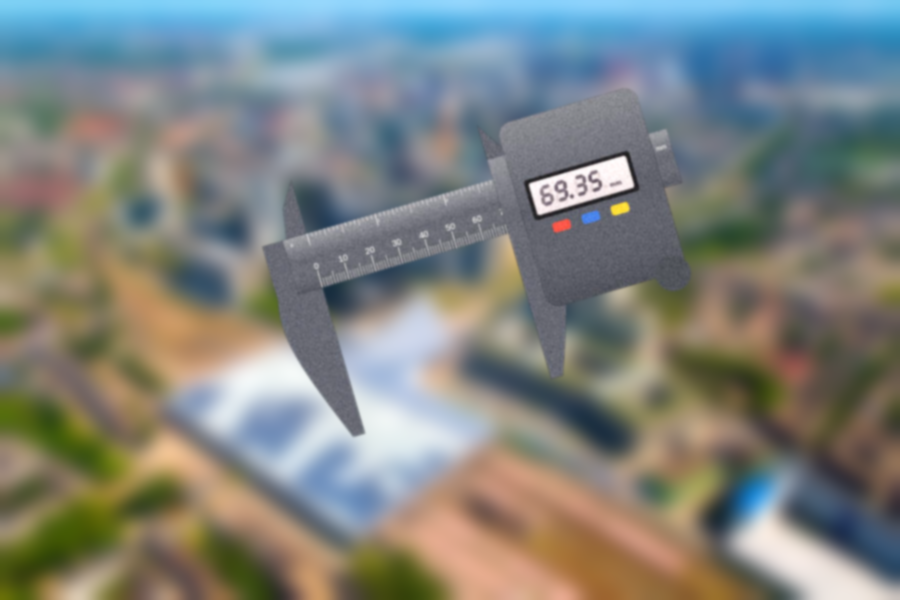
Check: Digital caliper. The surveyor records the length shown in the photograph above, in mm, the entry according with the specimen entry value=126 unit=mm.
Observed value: value=69.35 unit=mm
